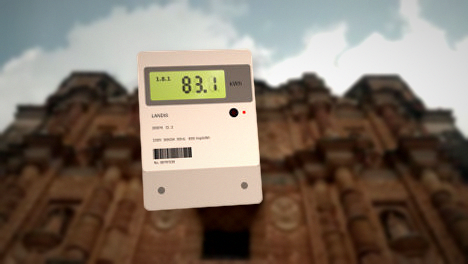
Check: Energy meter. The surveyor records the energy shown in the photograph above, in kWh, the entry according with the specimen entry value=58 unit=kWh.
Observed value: value=83.1 unit=kWh
